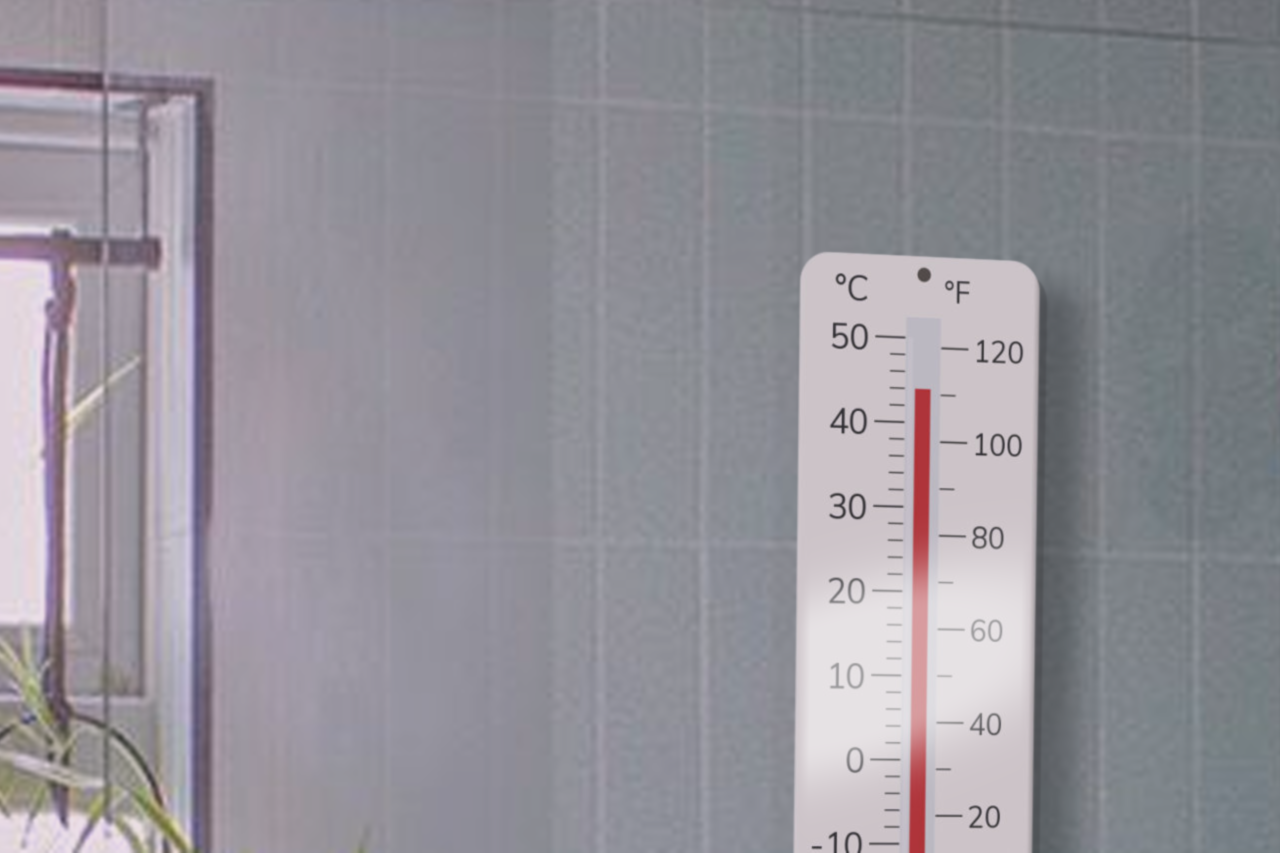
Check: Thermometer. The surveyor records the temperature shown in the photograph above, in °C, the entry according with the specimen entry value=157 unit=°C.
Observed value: value=44 unit=°C
